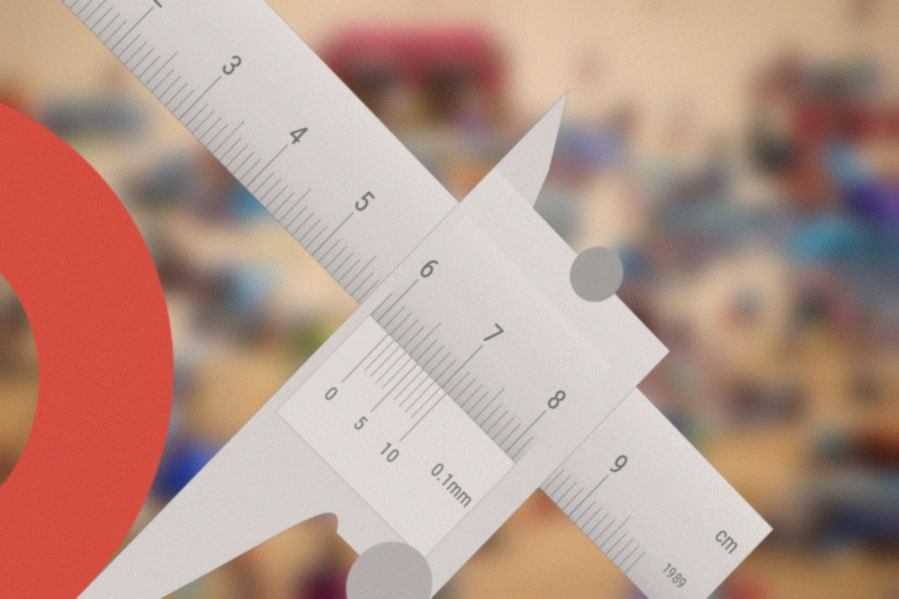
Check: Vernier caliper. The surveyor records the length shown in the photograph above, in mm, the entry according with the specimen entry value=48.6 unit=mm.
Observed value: value=61.8 unit=mm
